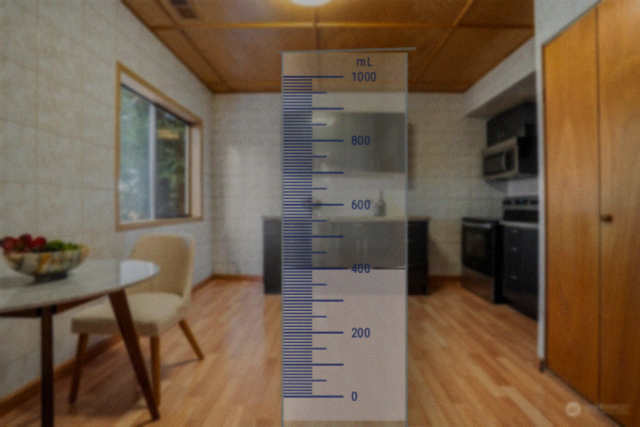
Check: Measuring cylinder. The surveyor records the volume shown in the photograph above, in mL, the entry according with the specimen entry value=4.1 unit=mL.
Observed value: value=400 unit=mL
